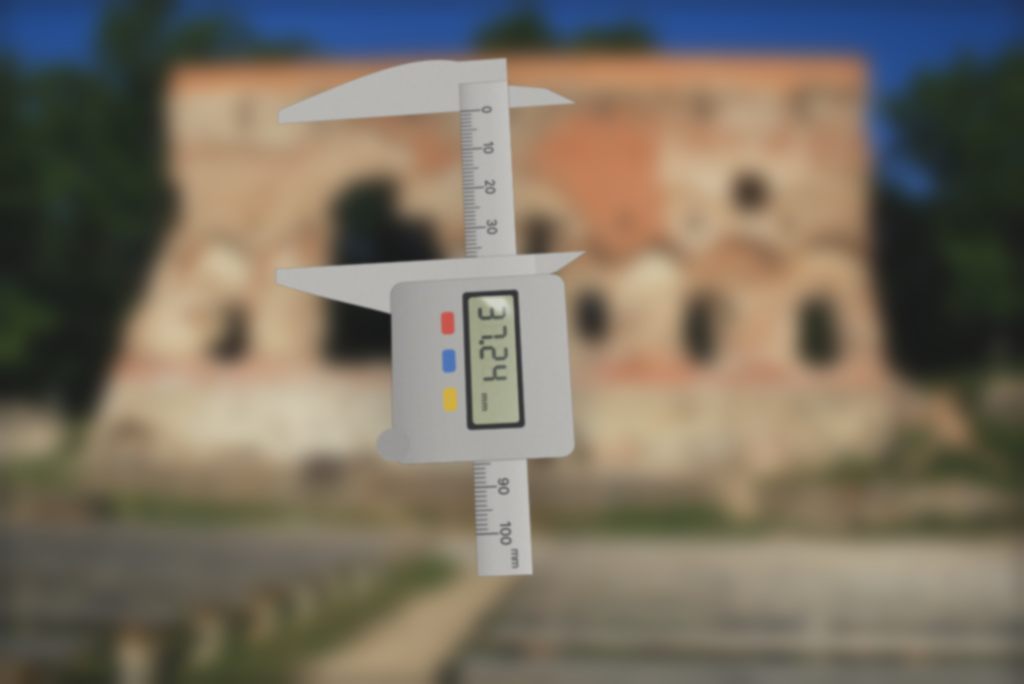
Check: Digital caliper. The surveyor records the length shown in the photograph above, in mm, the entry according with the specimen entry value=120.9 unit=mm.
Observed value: value=37.24 unit=mm
